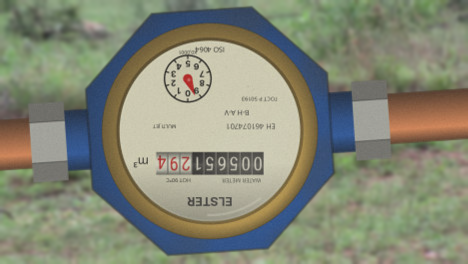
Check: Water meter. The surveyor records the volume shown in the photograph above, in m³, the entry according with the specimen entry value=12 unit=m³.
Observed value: value=5651.2939 unit=m³
